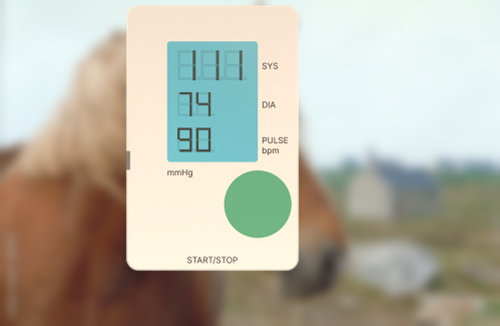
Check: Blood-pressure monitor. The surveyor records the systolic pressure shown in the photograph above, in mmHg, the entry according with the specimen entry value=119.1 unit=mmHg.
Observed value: value=111 unit=mmHg
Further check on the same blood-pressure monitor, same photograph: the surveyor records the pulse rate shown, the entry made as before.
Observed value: value=90 unit=bpm
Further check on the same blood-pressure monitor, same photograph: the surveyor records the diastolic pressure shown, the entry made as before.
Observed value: value=74 unit=mmHg
